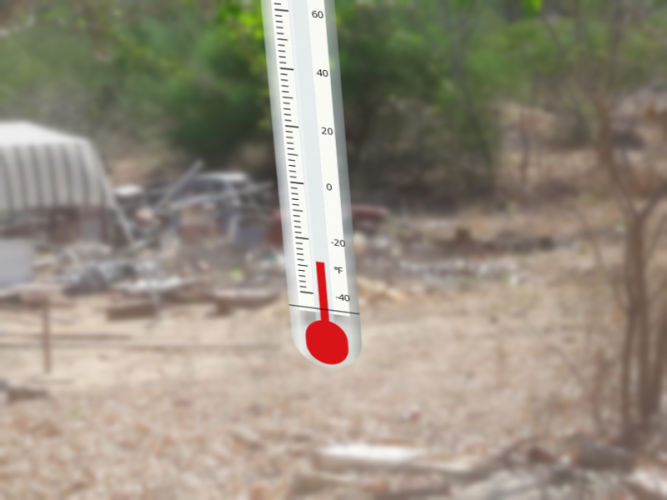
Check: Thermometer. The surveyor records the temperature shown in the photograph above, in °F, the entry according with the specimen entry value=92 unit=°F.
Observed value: value=-28 unit=°F
